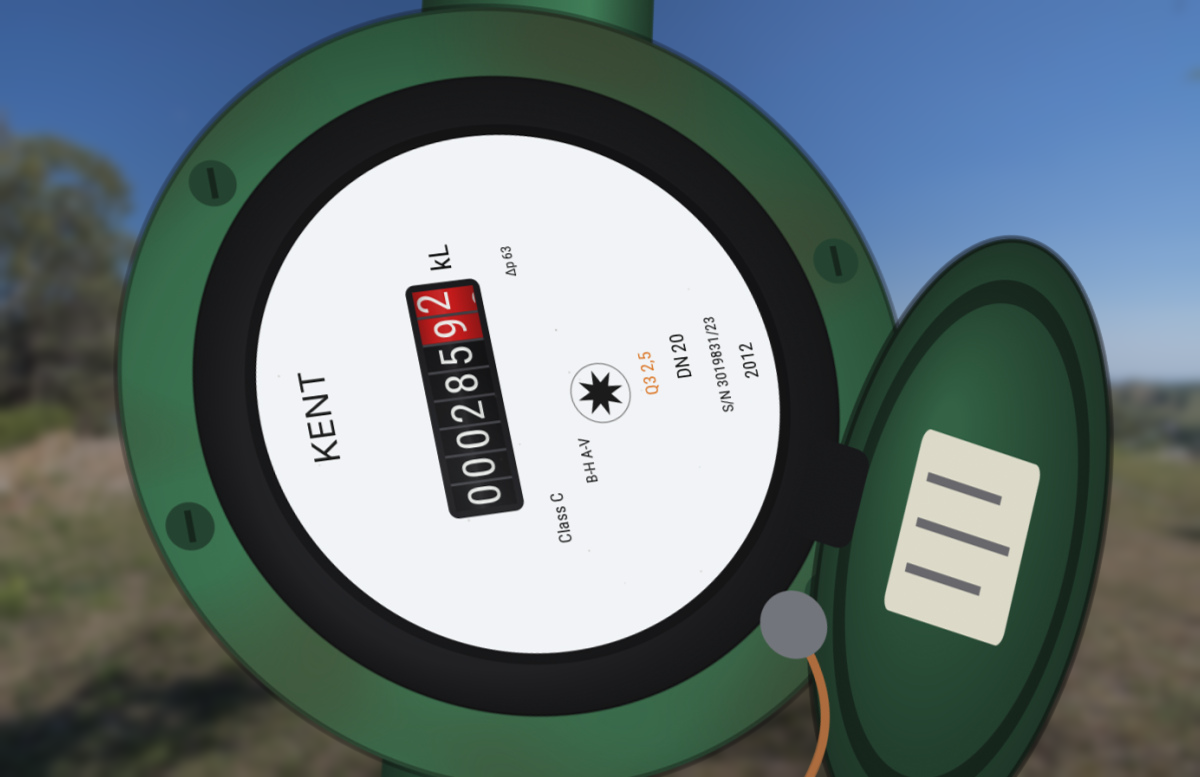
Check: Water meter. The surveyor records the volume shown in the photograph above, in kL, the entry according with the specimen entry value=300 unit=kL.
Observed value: value=285.92 unit=kL
